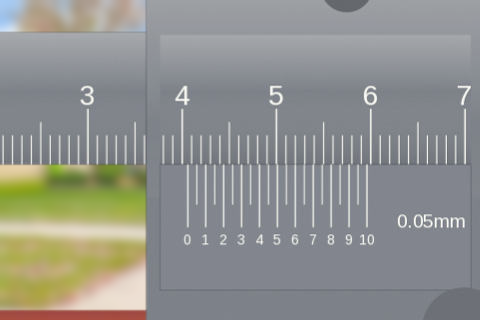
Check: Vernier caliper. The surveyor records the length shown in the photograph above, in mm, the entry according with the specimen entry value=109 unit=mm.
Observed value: value=40.6 unit=mm
